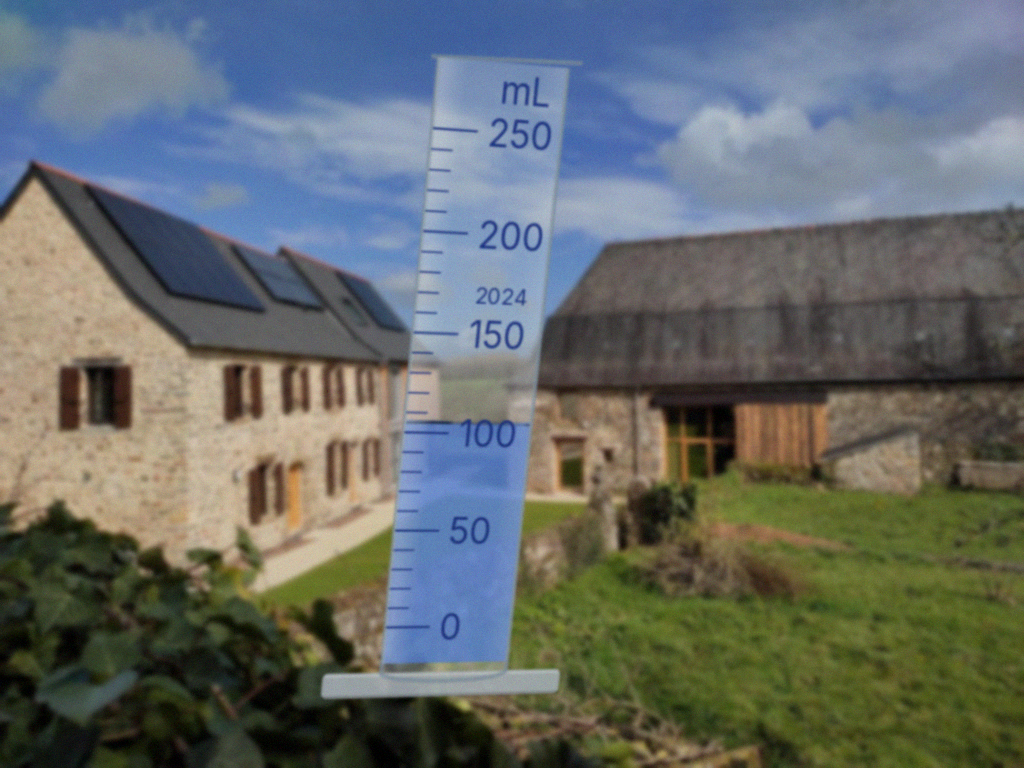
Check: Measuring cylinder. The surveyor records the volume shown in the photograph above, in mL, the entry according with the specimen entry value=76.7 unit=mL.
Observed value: value=105 unit=mL
